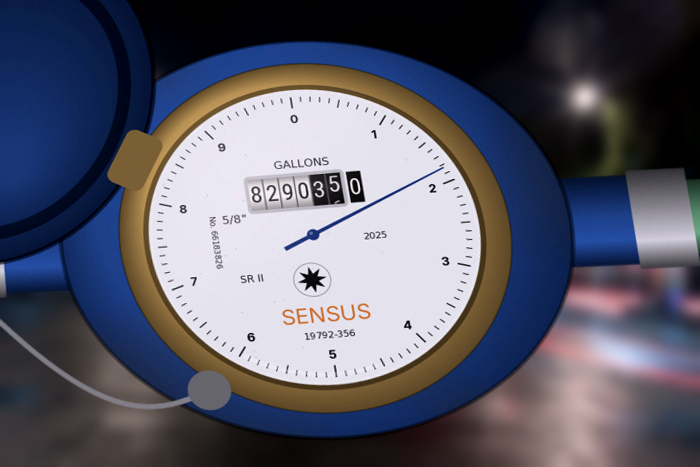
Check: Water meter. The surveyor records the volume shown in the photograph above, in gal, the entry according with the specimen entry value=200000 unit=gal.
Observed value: value=8290351.8 unit=gal
